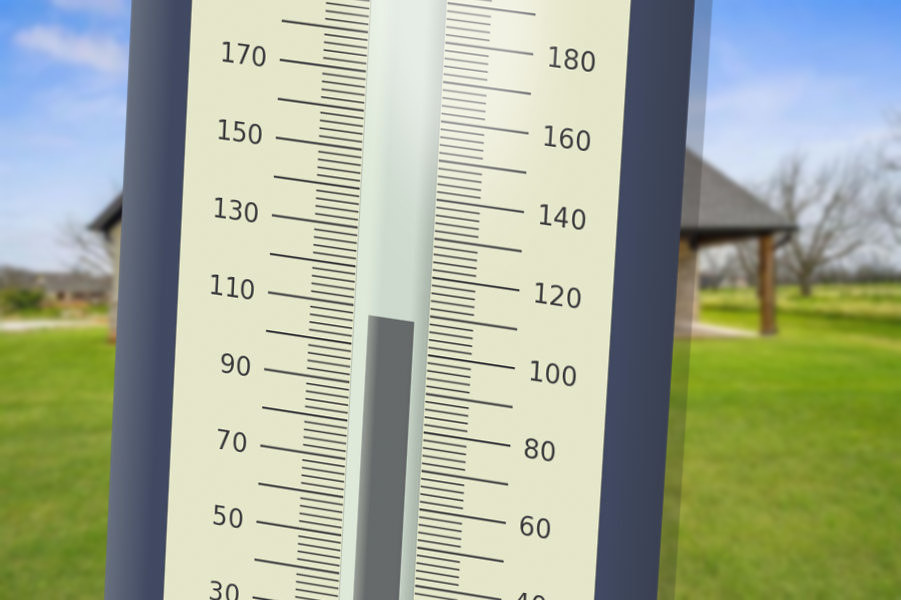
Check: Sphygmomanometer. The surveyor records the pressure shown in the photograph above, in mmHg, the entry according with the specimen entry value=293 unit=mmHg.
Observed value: value=108 unit=mmHg
